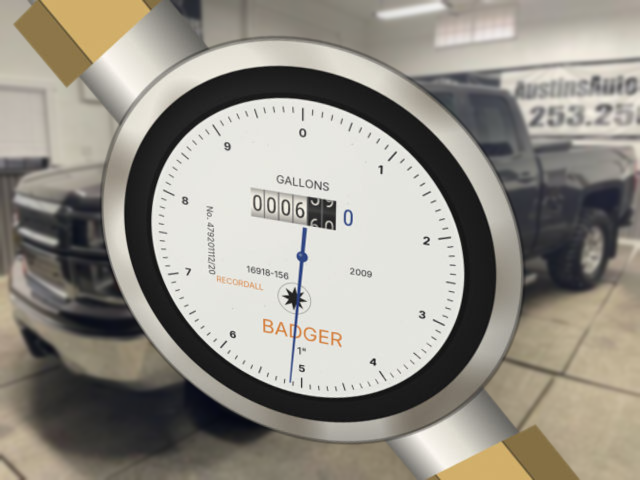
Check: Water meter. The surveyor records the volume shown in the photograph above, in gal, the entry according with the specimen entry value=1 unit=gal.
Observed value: value=6595.1 unit=gal
